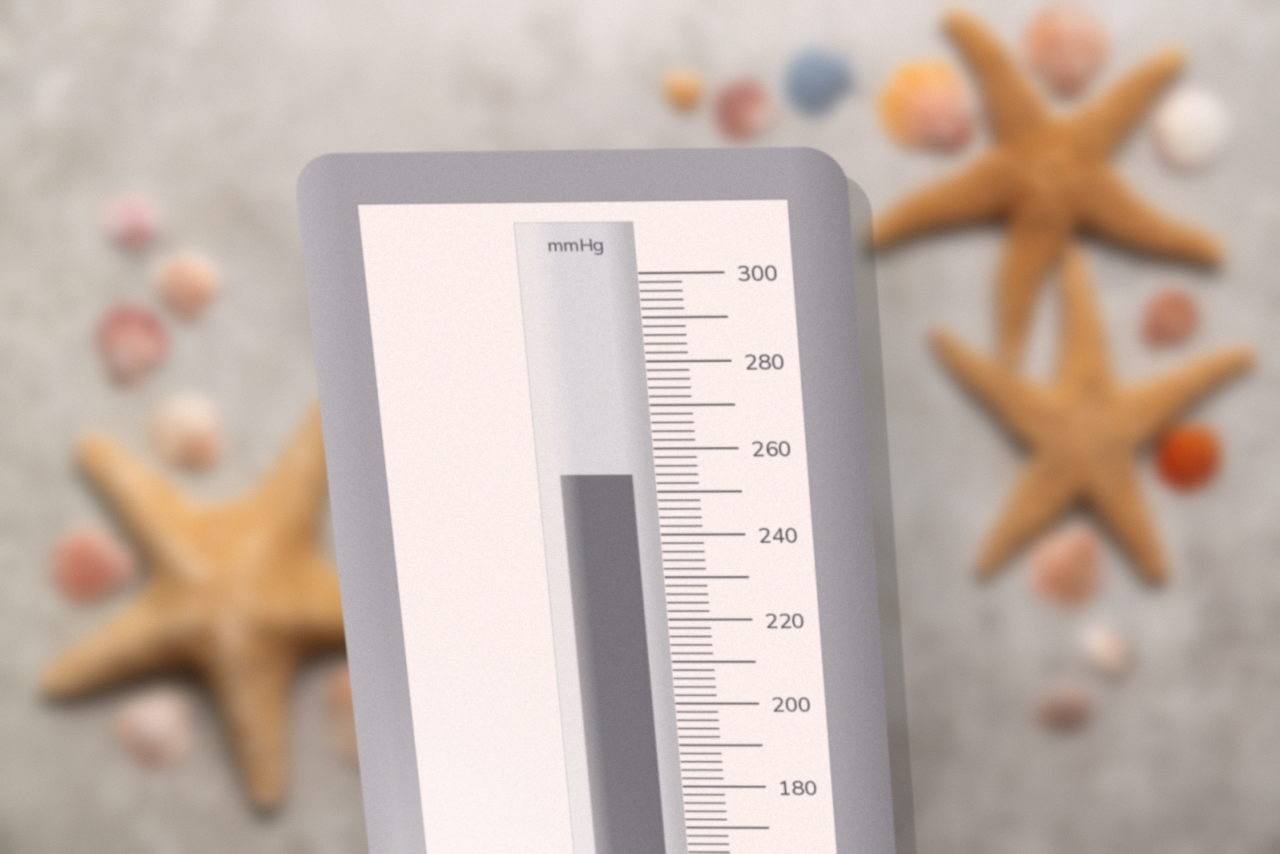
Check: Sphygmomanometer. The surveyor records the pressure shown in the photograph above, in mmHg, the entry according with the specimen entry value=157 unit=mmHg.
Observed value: value=254 unit=mmHg
